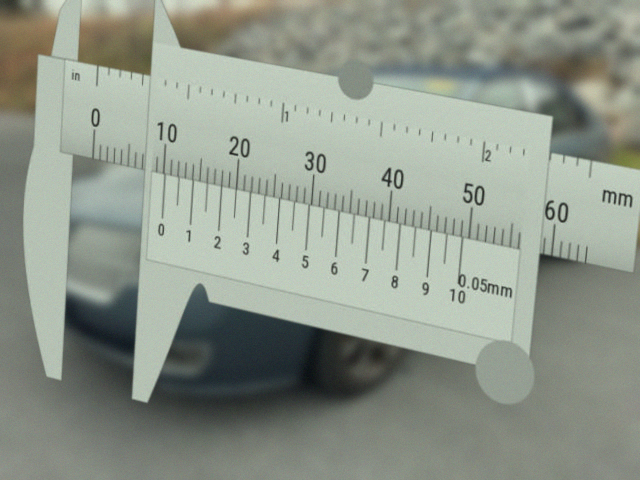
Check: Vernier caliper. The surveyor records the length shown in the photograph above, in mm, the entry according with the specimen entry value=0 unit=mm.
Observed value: value=10.2 unit=mm
